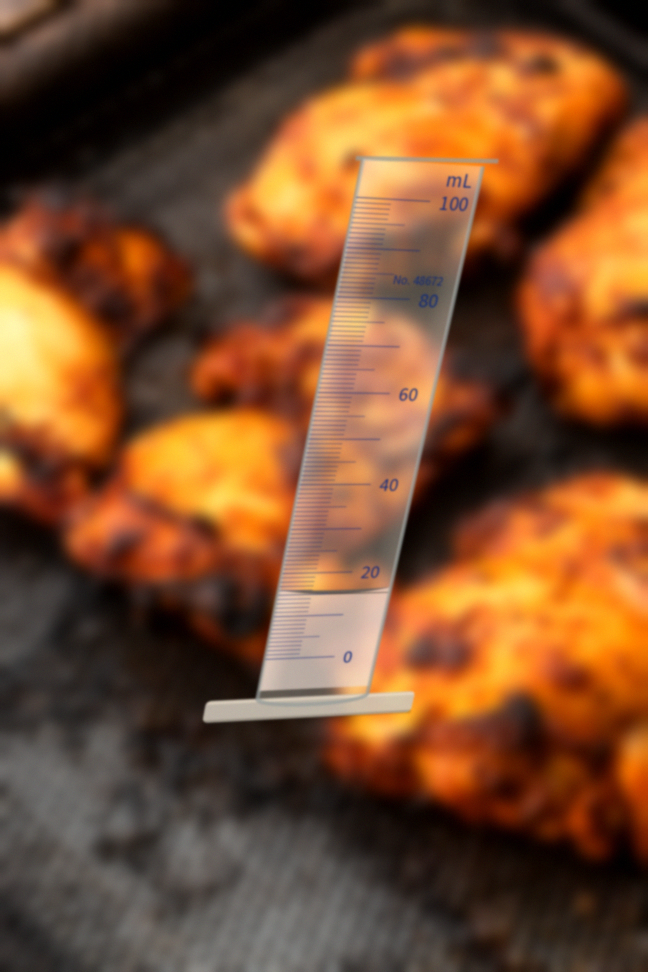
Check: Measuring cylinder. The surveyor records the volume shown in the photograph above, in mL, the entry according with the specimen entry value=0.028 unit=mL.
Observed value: value=15 unit=mL
